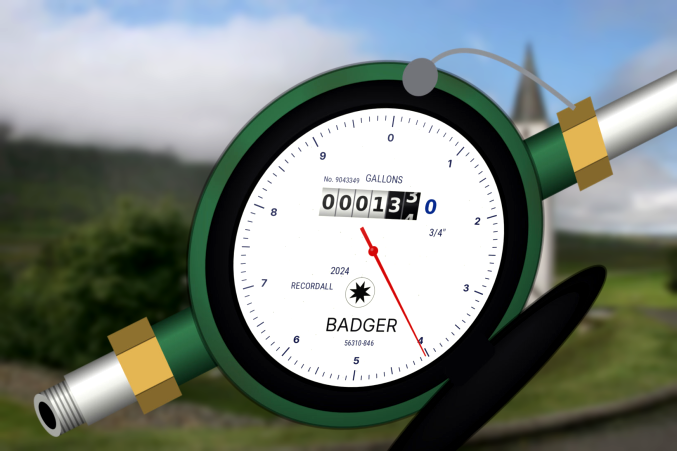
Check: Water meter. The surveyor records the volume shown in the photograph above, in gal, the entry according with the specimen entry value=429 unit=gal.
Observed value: value=1334.0 unit=gal
